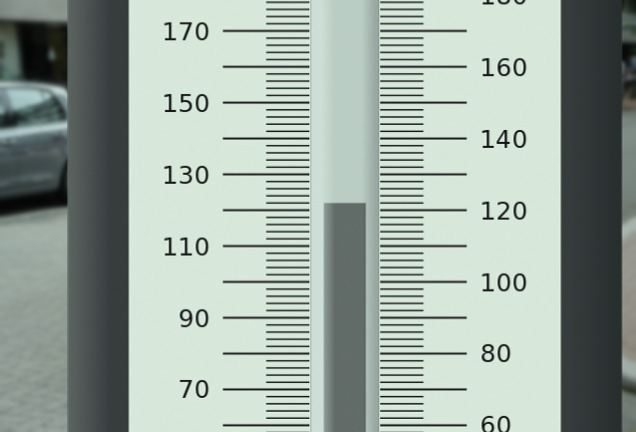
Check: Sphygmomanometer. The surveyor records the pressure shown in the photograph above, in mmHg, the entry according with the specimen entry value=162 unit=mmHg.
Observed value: value=122 unit=mmHg
